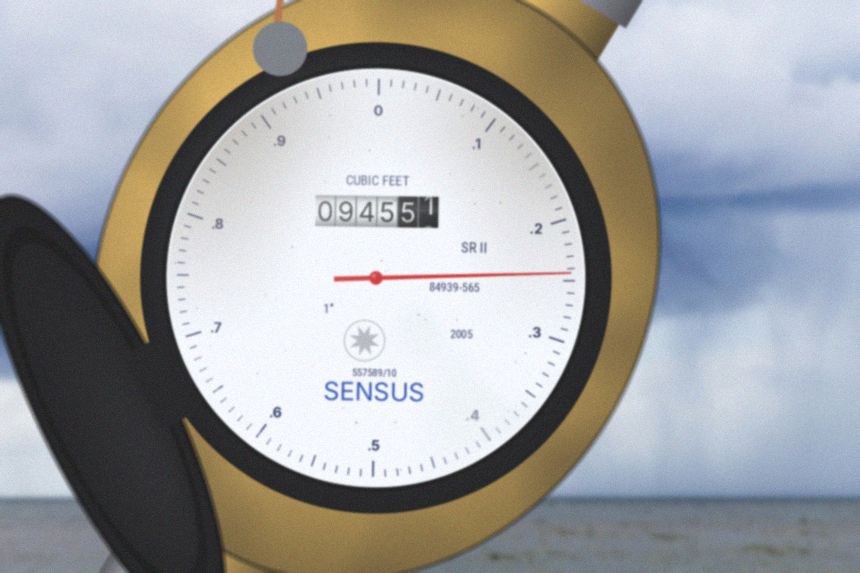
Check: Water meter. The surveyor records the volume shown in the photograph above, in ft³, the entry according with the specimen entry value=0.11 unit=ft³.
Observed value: value=94551.24 unit=ft³
